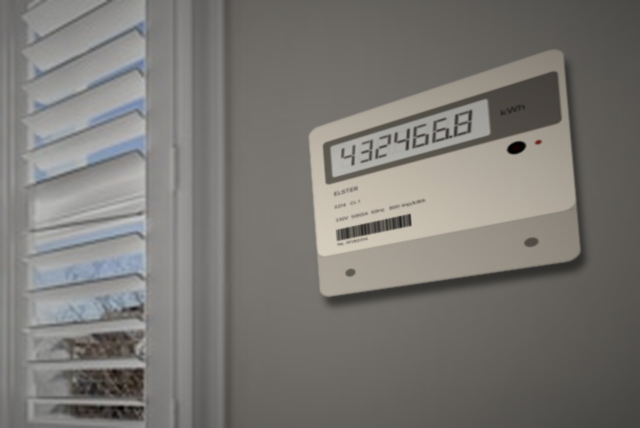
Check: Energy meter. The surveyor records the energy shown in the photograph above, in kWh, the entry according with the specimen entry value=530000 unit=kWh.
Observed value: value=432466.8 unit=kWh
